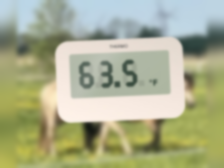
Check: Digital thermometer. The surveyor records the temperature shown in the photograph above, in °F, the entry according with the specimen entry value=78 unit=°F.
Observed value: value=63.5 unit=°F
